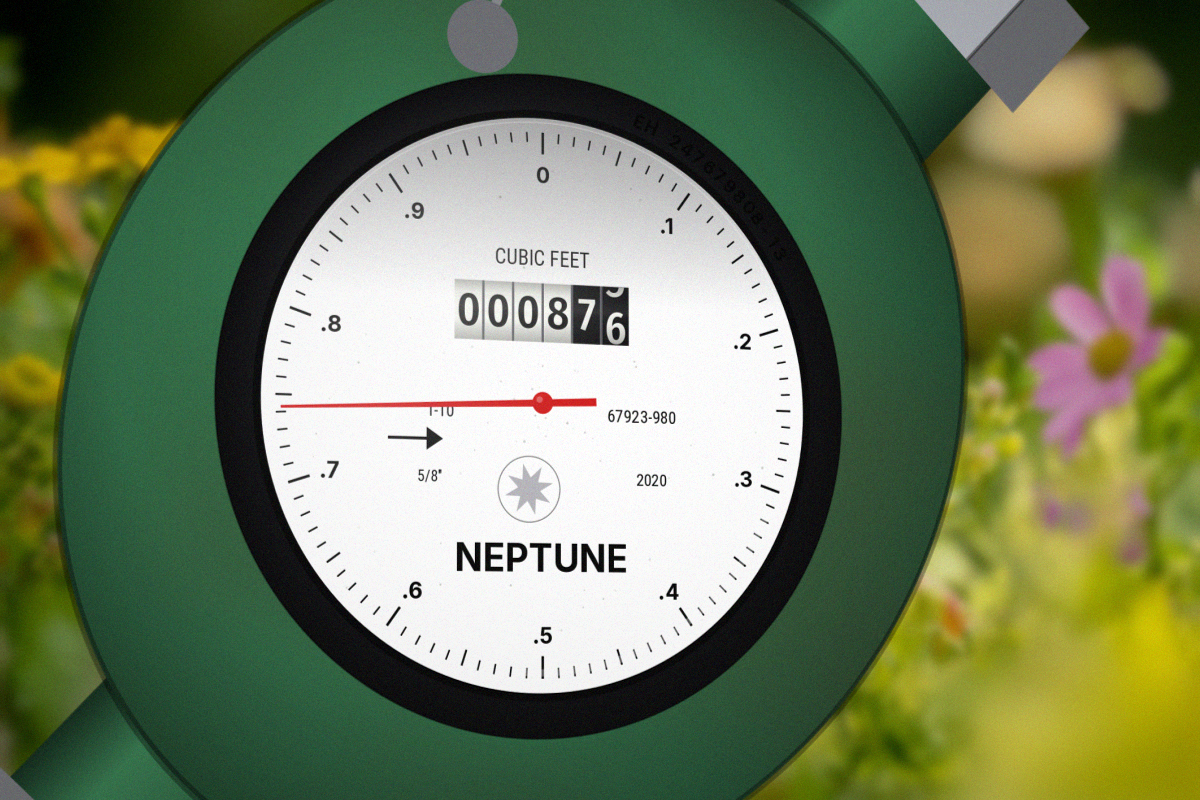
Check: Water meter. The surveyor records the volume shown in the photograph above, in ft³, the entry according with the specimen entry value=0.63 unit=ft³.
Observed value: value=875.74 unit=ft³
